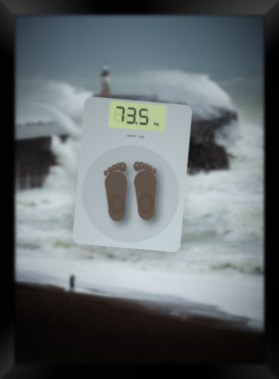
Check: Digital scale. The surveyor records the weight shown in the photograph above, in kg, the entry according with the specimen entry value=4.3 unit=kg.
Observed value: value=73.5 unit=kg
